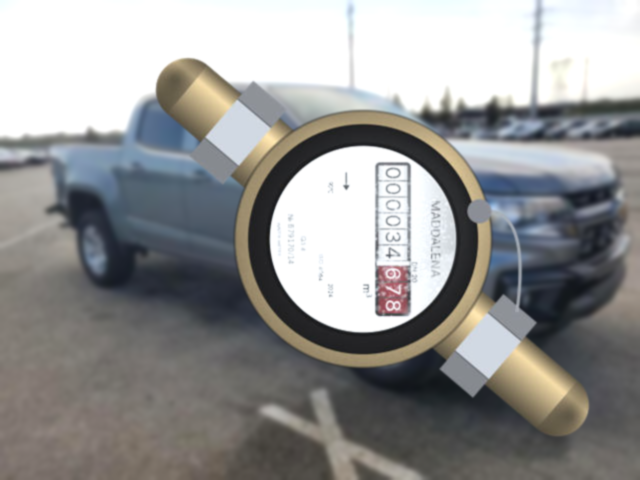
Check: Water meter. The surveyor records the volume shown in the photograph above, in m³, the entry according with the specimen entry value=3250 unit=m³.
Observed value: value=34.678 unit=m³
